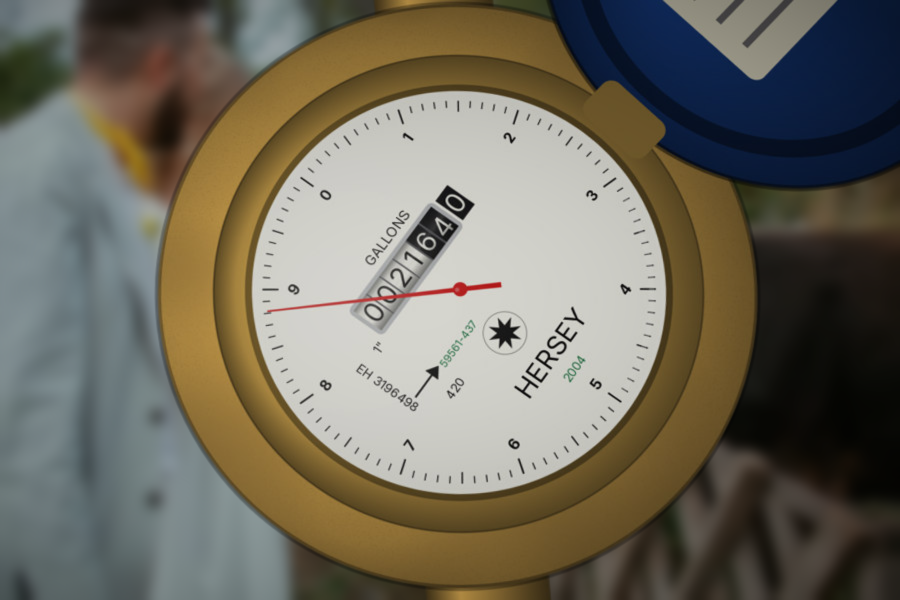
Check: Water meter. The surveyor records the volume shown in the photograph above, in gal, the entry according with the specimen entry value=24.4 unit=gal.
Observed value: value=21638.8 unit=gal
